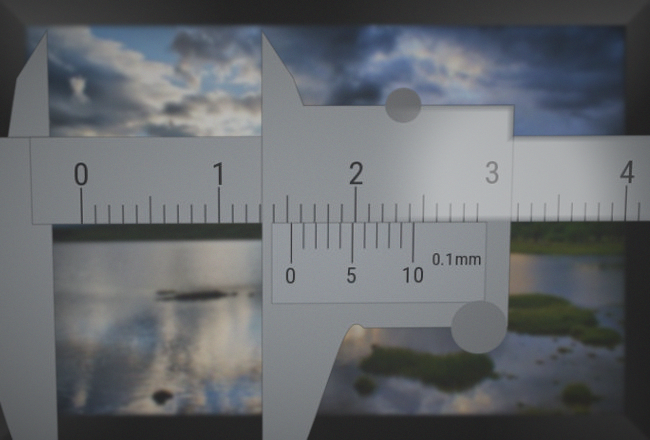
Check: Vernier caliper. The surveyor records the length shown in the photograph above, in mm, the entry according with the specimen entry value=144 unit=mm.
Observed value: value=15.3 unit=mm
